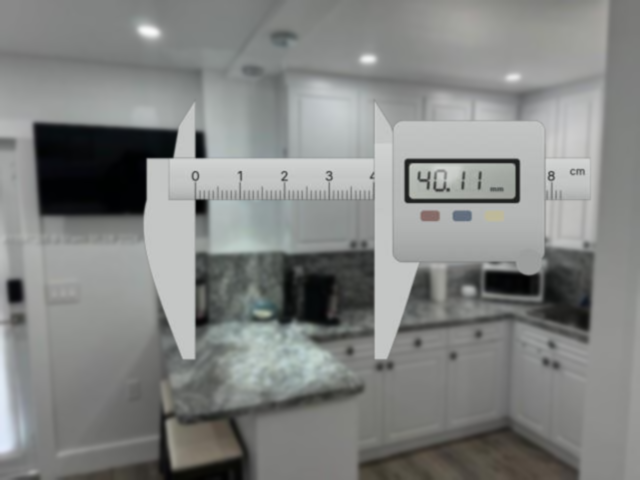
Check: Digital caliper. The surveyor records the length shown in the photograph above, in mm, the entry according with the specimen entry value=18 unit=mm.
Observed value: value=40.11 unit=mm
